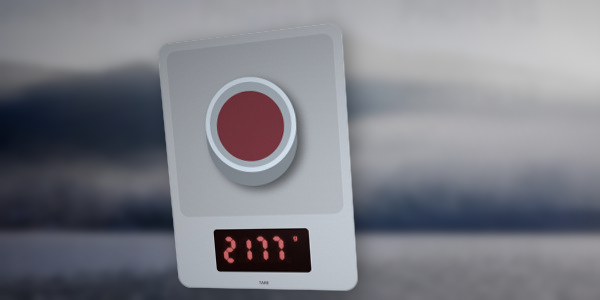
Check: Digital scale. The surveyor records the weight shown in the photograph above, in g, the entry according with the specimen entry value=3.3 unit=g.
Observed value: value=2177 unit=g
